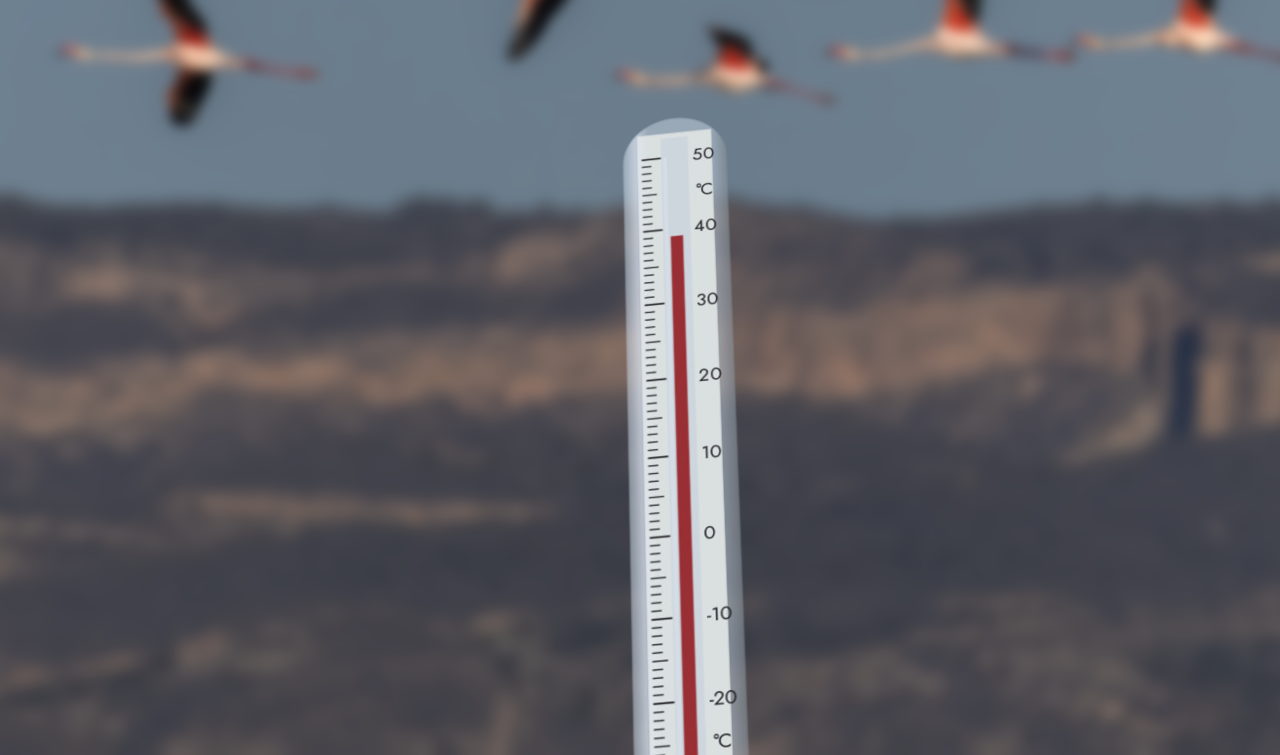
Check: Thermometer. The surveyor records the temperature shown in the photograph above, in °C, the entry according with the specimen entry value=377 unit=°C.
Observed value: value=39 unit=°C
